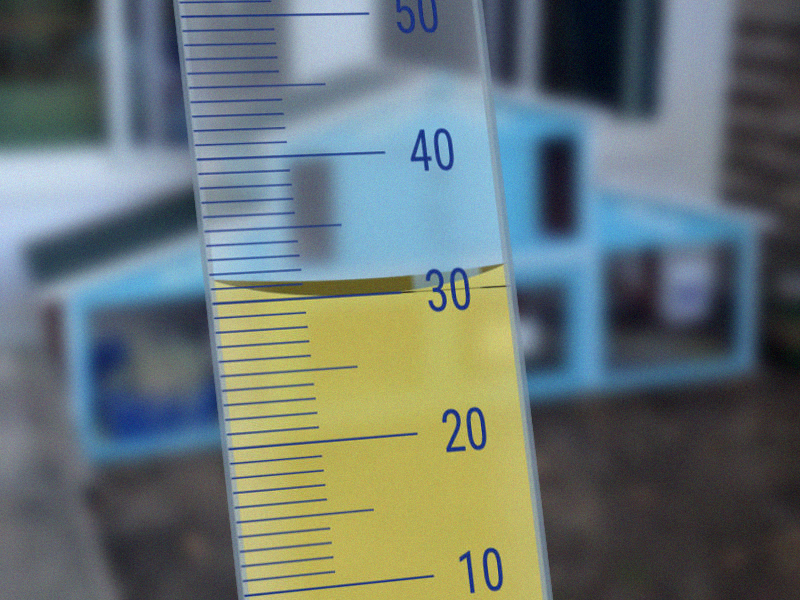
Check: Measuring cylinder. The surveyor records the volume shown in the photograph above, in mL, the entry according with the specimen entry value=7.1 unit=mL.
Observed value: value=30 unit=mL
